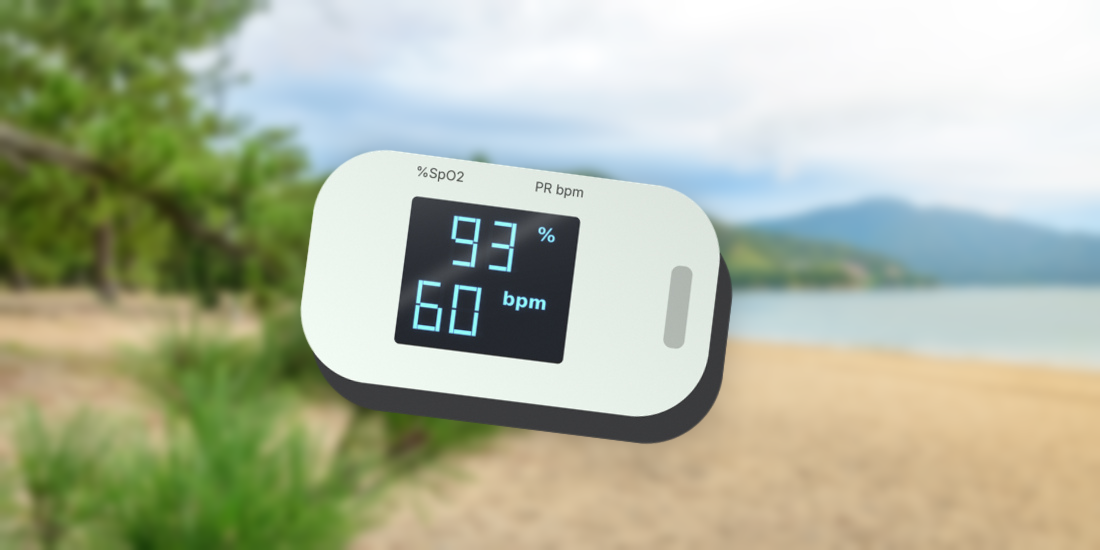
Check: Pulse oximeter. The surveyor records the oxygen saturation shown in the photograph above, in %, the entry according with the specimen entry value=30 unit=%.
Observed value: value=93 unit=%
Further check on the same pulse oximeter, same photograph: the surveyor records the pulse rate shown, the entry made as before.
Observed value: value=60 unit=bpm
